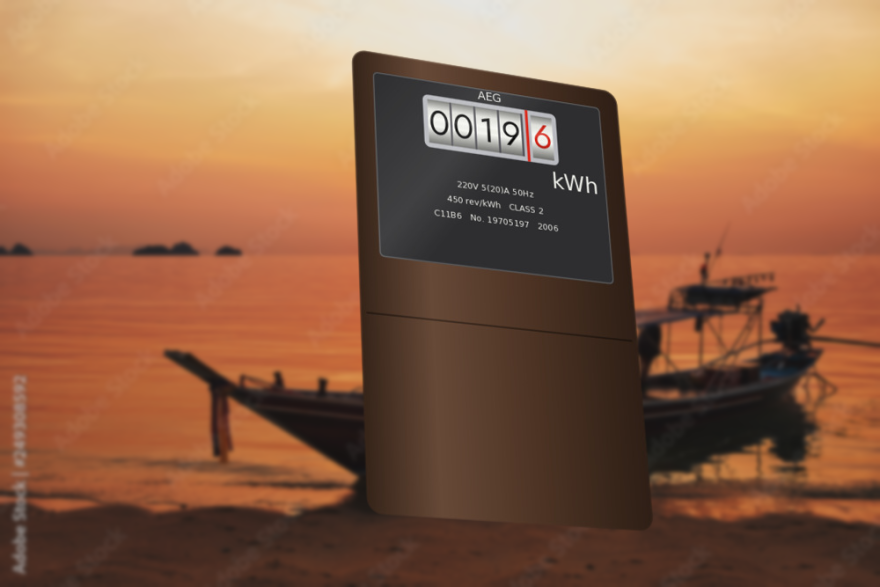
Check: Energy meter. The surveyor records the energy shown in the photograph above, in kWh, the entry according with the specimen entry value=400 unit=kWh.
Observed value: value=19.6 unit=kWh
